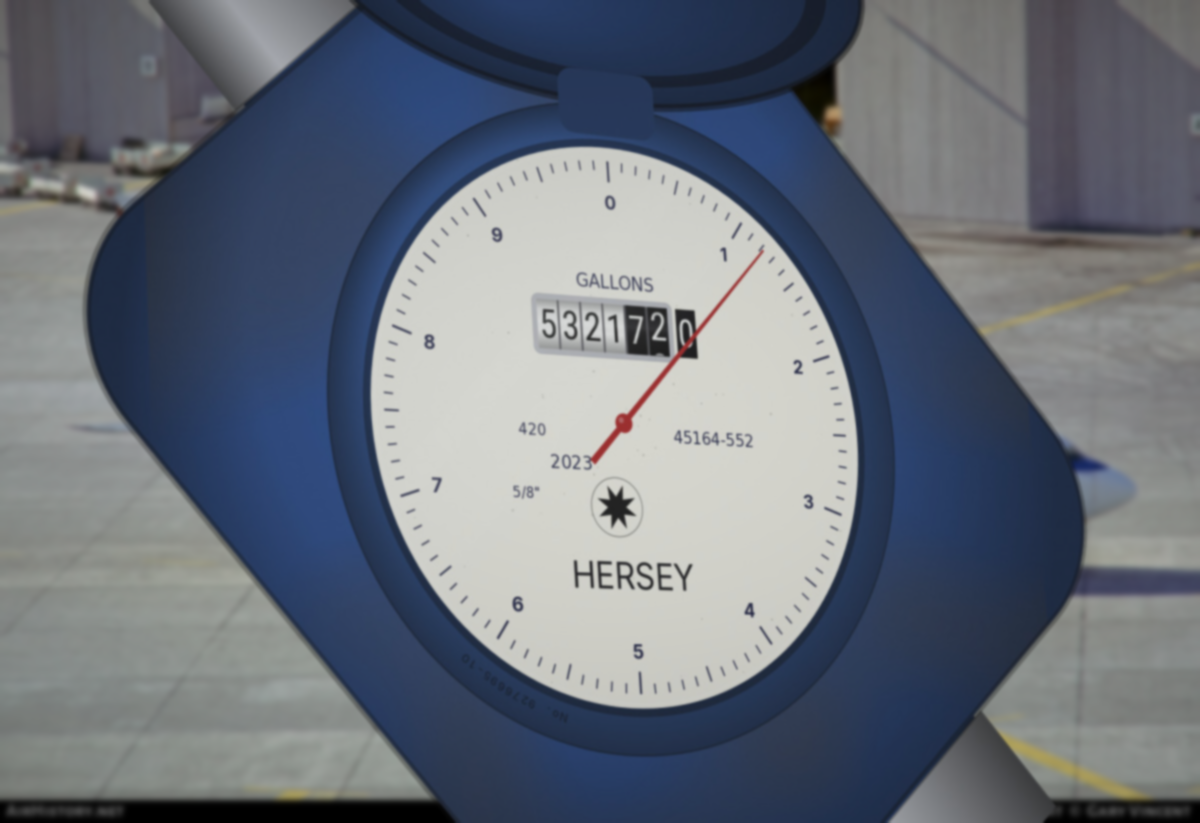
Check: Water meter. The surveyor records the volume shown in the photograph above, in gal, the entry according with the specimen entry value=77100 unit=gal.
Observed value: value=5321721.2 unit=gal
